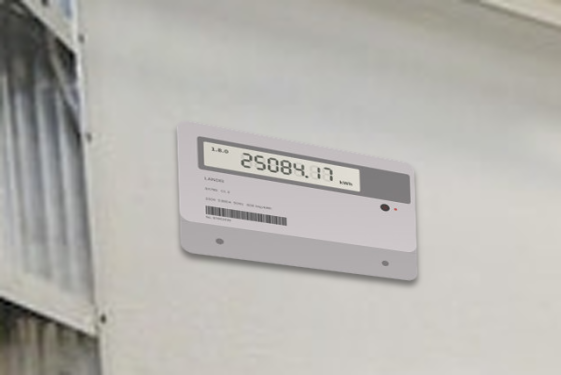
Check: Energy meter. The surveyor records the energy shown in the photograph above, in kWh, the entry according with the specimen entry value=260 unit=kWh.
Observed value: value=25084.17 unit=kWh
